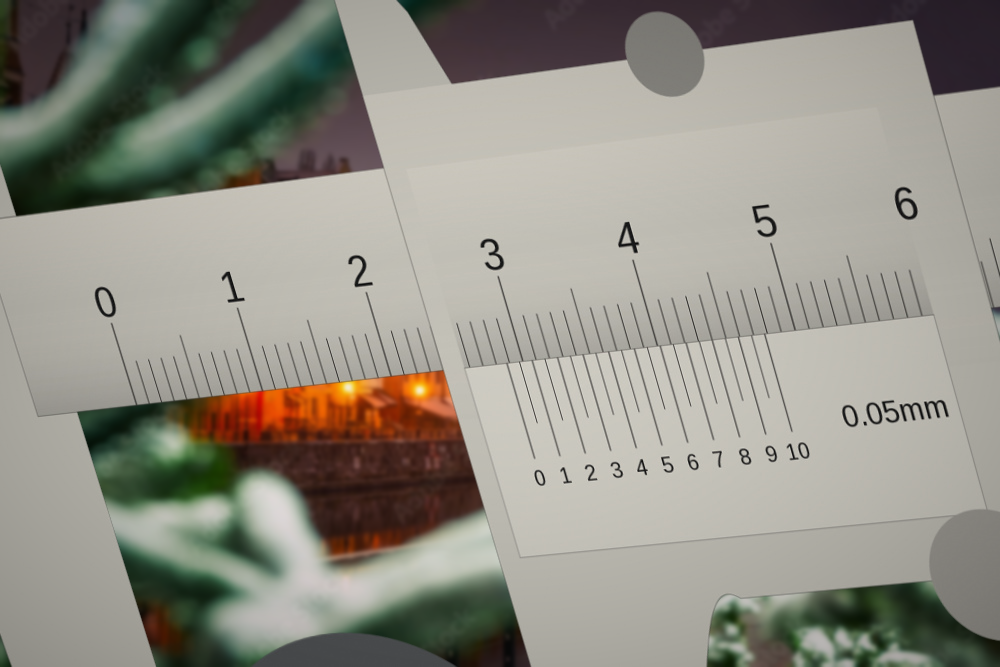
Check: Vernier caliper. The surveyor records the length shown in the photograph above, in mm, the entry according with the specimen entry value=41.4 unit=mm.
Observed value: value=28.8 unit=mm
